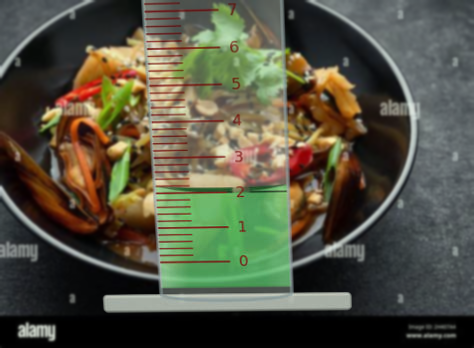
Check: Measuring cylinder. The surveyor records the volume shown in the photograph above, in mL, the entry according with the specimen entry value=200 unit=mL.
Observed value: value=2 unit=mL
